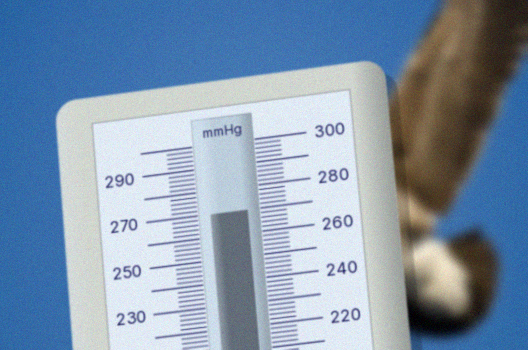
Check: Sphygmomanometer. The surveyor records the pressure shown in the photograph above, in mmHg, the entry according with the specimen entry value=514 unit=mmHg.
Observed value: value=270 unit=mmHg
